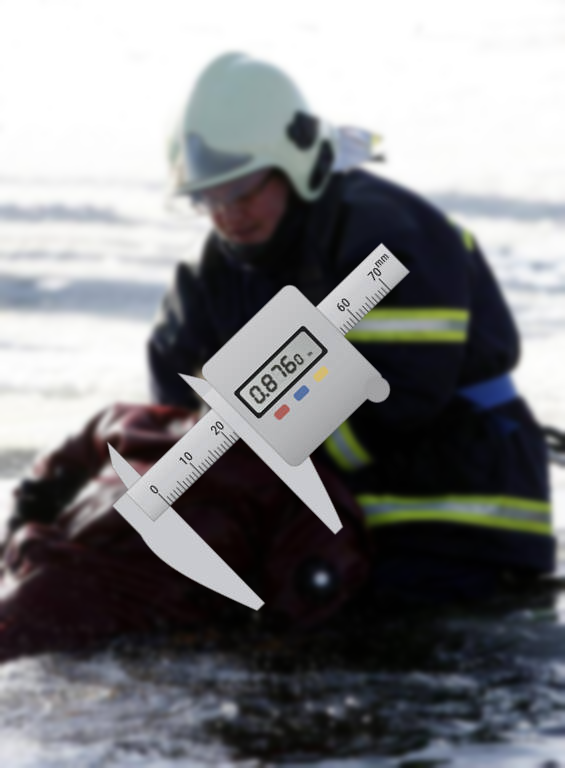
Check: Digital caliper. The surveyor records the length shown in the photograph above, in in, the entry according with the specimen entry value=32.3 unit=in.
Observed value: value=0.8760 unit=in
